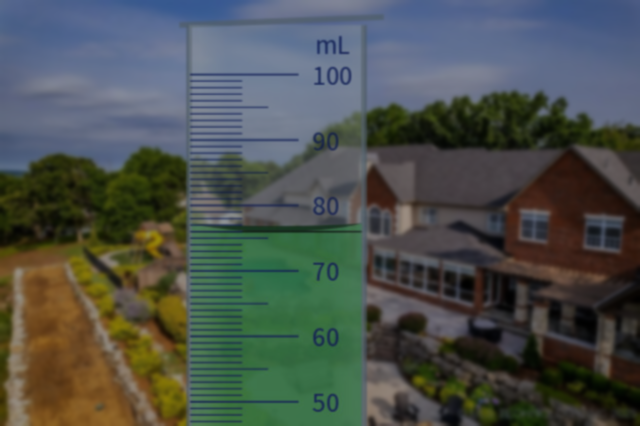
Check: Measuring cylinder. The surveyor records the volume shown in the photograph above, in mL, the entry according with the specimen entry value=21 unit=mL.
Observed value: value=76 unit=mL
